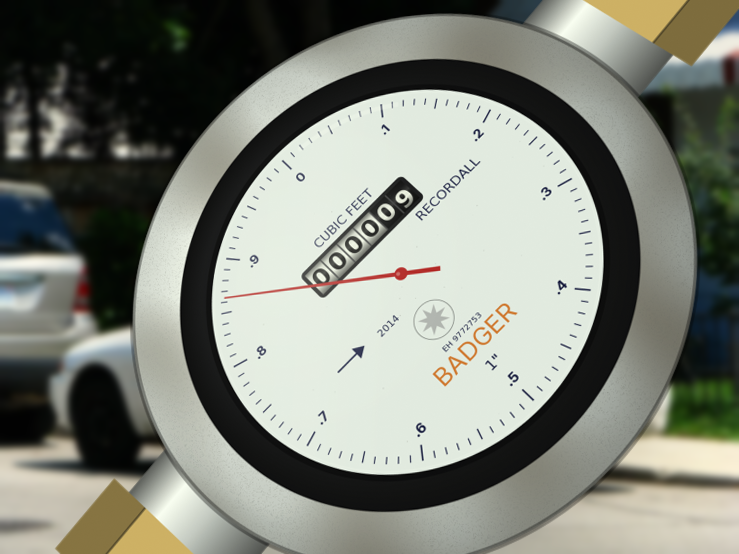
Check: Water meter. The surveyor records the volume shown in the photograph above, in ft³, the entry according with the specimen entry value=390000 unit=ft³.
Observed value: value=8.86 unit=ft³
